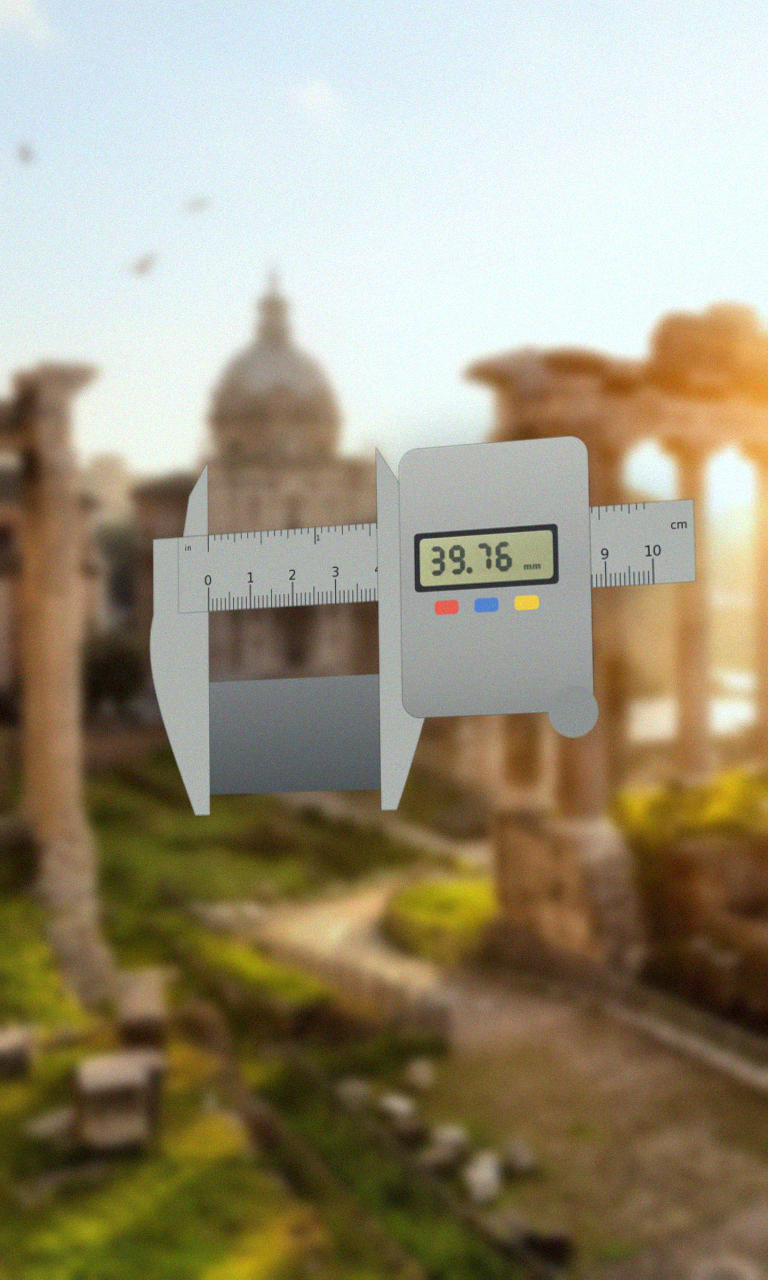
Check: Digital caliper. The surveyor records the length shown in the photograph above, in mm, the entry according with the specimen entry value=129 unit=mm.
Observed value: value=39.76 unit=mm
